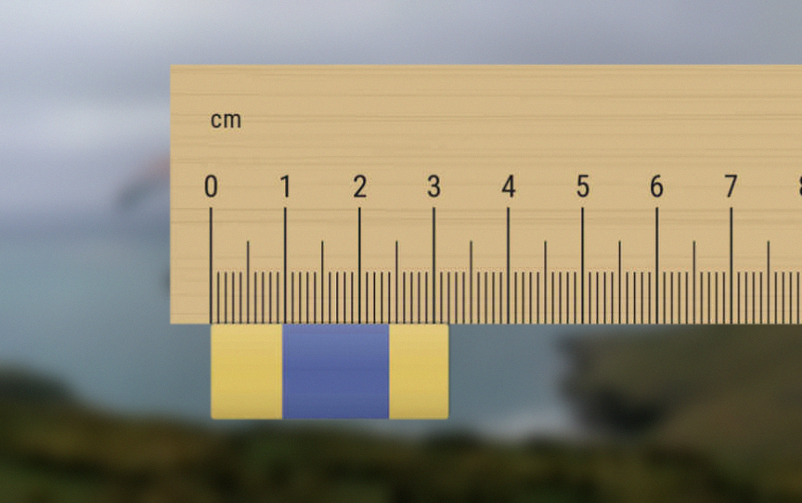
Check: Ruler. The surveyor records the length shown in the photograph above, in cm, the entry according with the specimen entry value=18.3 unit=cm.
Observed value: value=3.2 unit=cm
